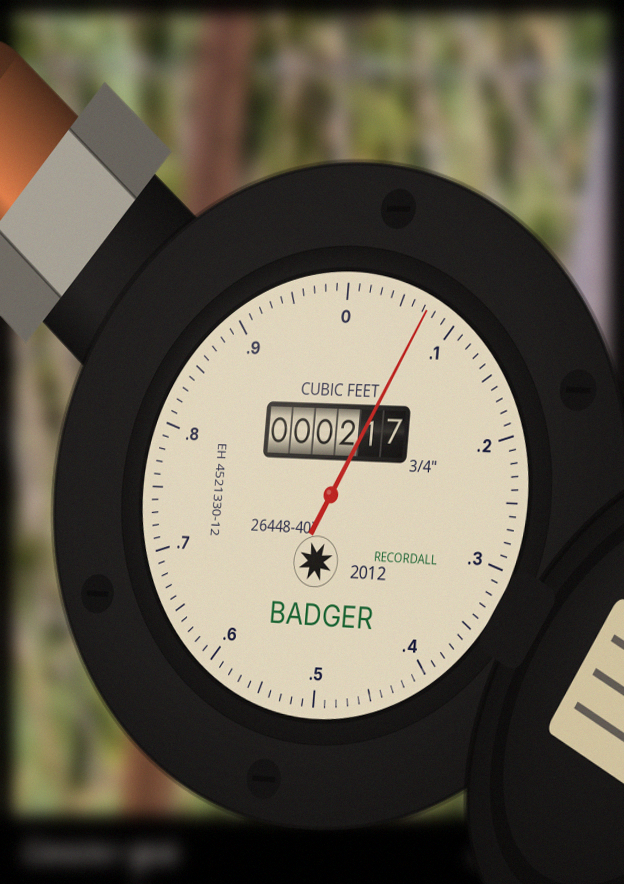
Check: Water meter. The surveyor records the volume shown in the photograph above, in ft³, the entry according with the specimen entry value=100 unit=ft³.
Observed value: value=217.07 unit=ft³
